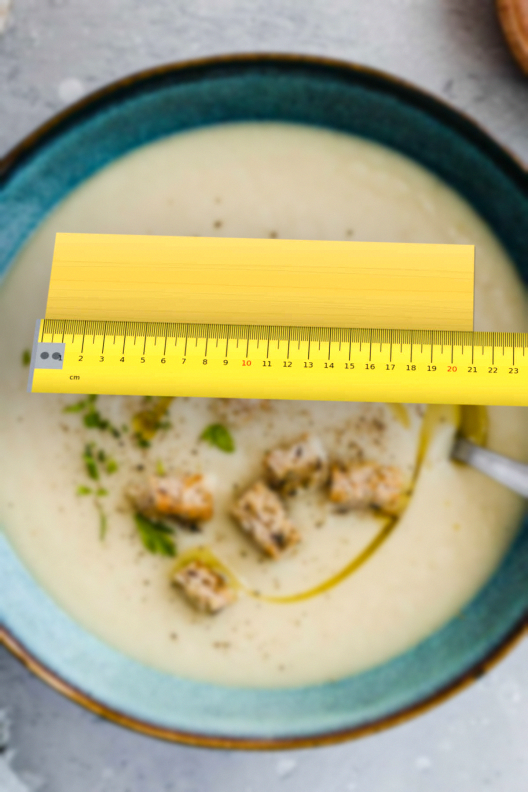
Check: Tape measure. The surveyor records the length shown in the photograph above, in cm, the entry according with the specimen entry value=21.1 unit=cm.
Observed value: value=21 unit=cm
